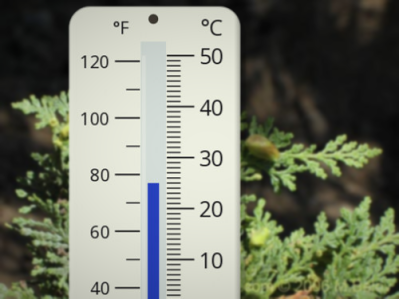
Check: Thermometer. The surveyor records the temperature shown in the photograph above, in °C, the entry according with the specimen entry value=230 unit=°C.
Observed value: value=25 unit=°C
